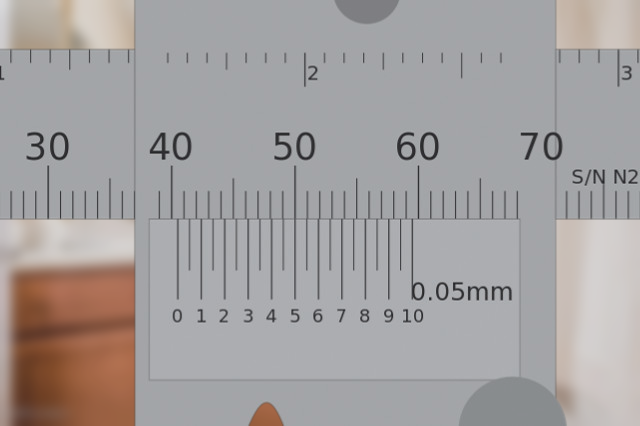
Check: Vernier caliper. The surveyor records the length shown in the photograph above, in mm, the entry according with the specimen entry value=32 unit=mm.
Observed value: value=40.5 unit=mm
